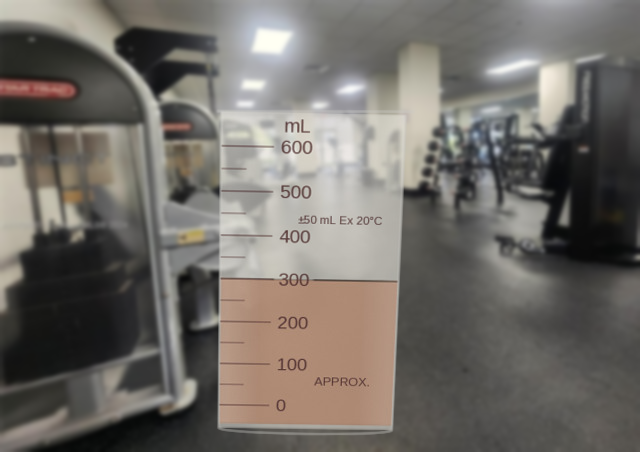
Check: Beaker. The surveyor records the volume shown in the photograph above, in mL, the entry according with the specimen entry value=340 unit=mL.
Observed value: value=300 unit=mL
